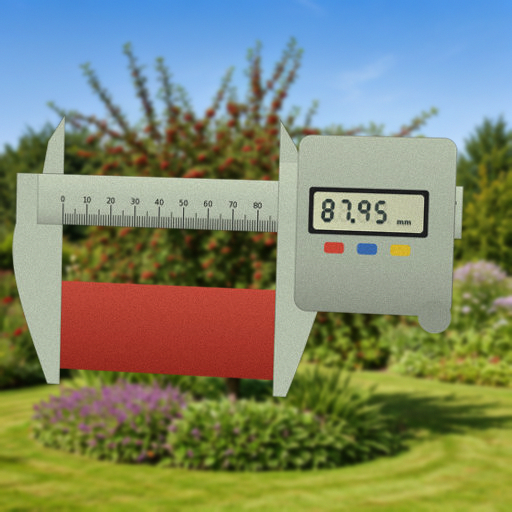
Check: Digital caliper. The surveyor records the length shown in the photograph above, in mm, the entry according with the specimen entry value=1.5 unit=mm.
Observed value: value=87.95 unit=mm
